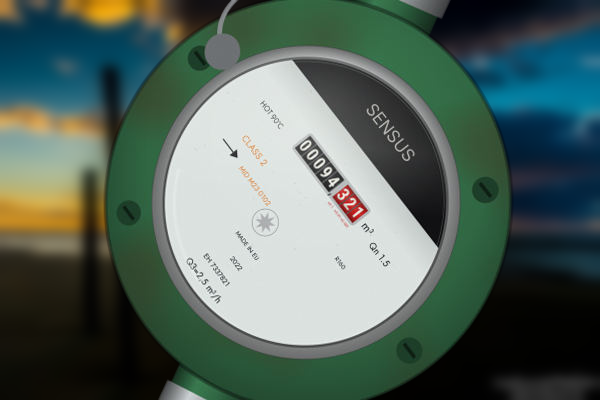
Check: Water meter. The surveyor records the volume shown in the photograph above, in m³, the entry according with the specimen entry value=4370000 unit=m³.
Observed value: value=94.321 unit=m³
